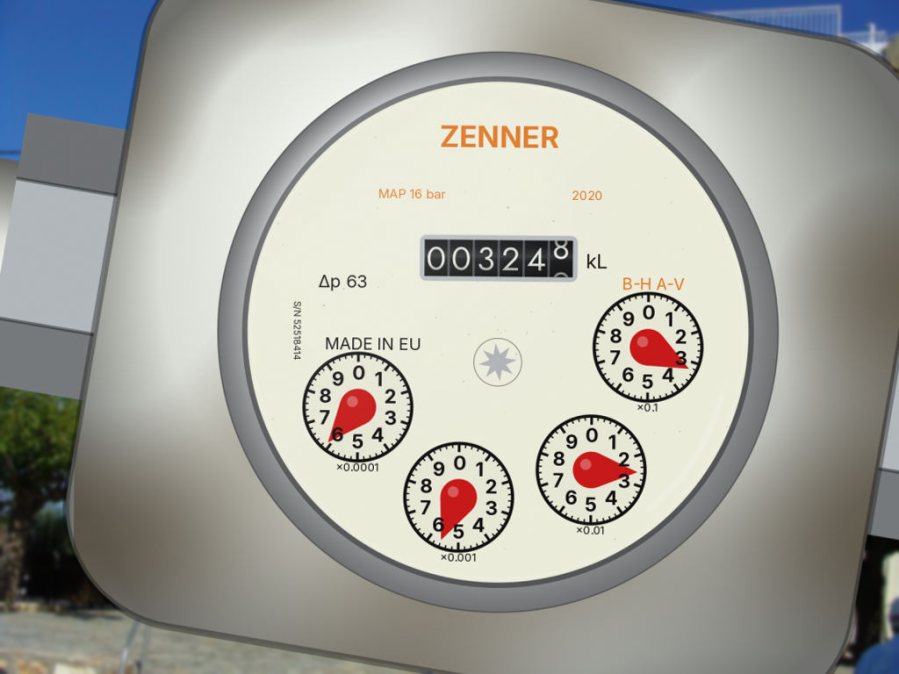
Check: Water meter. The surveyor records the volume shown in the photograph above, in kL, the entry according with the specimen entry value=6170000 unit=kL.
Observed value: value=3248.3256 unit=kL
